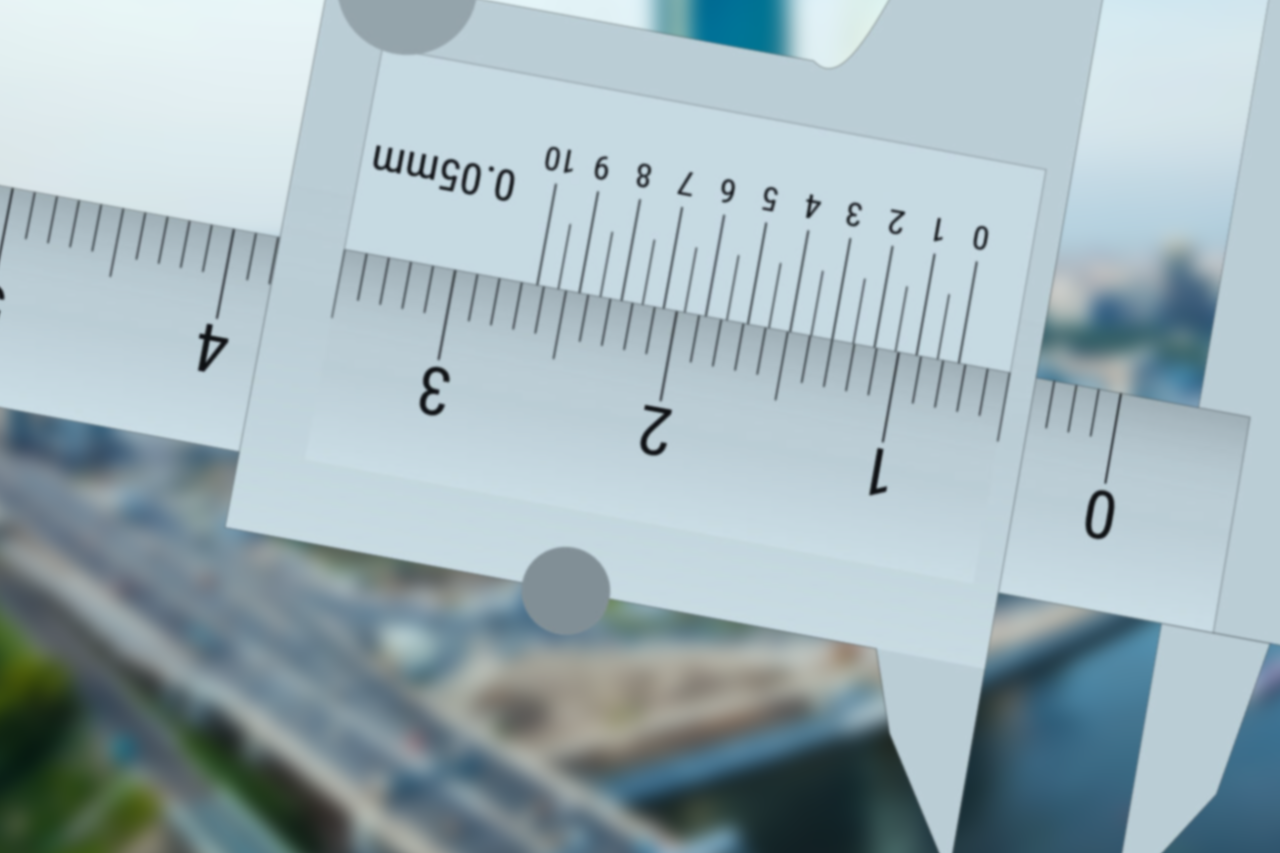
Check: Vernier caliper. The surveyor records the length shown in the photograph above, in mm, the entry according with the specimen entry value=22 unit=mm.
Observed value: value=7.3 unit=mm
